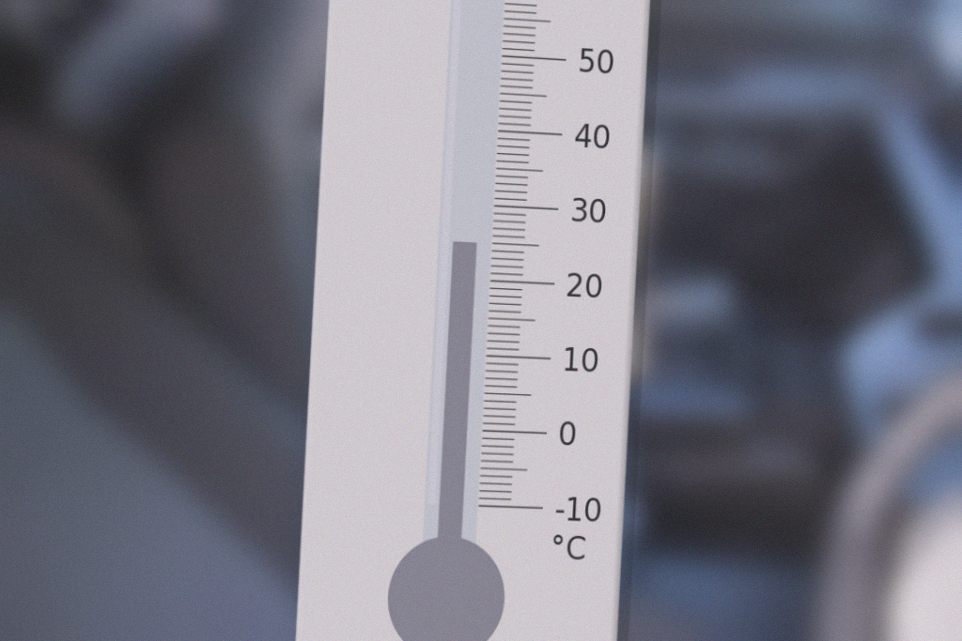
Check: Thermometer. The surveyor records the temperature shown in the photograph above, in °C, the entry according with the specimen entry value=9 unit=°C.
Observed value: value=25 unit=°C
